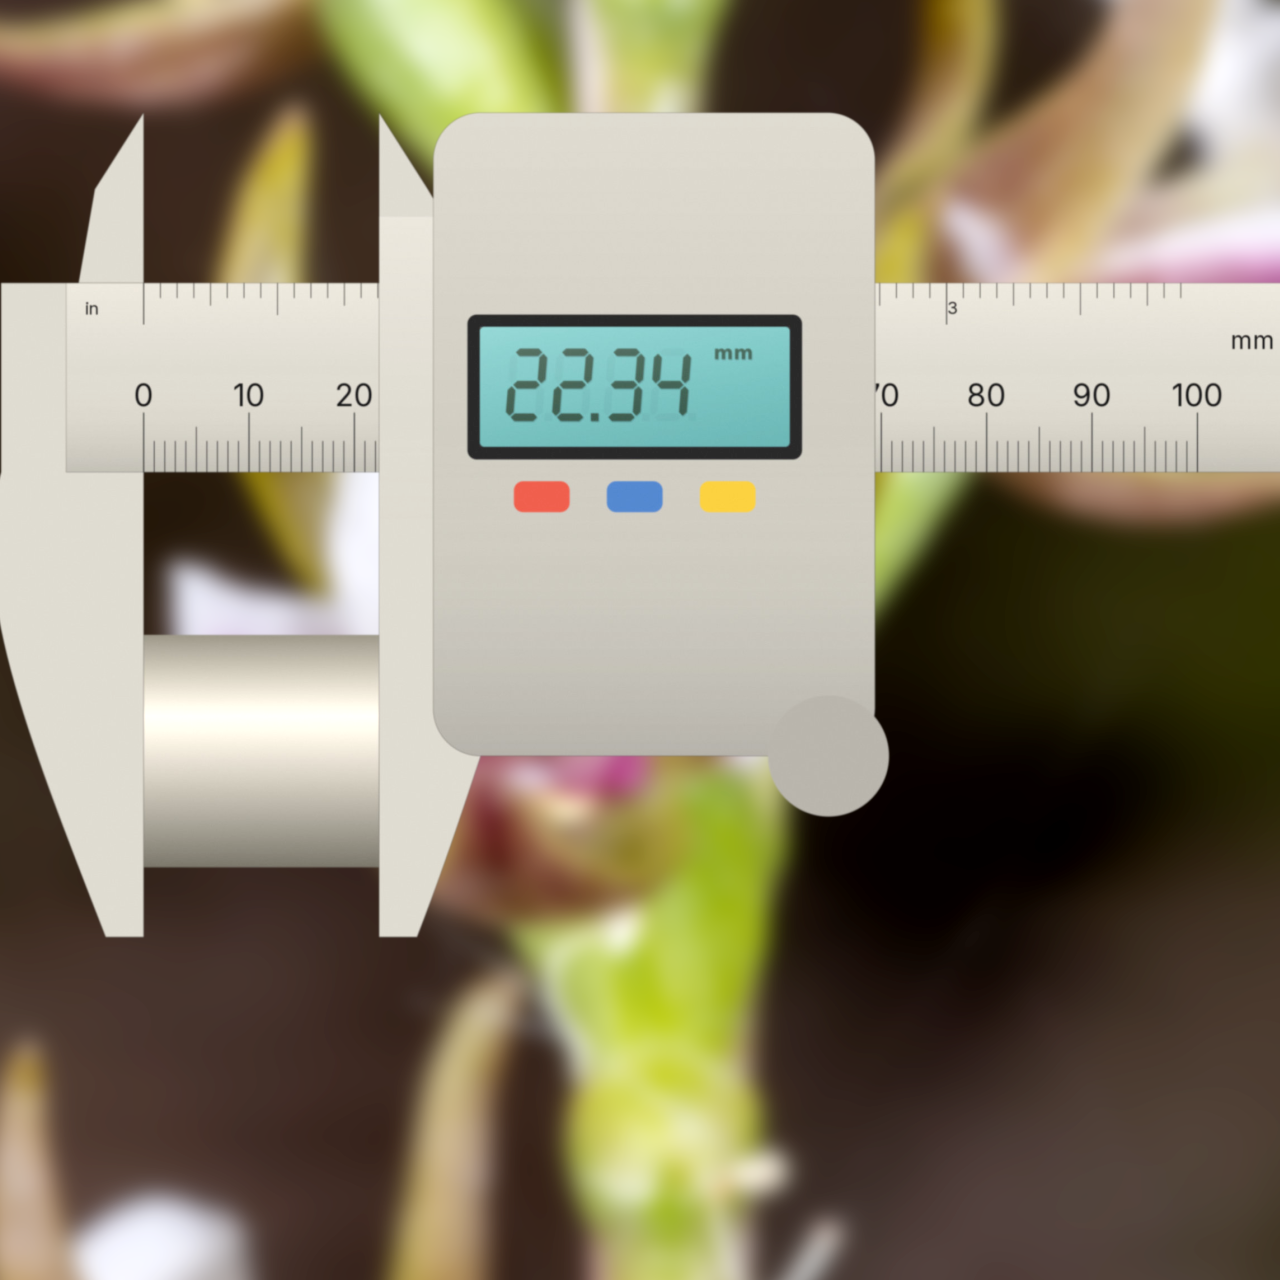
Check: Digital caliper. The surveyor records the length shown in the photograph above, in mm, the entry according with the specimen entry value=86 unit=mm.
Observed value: value=22.34 unit=mm
